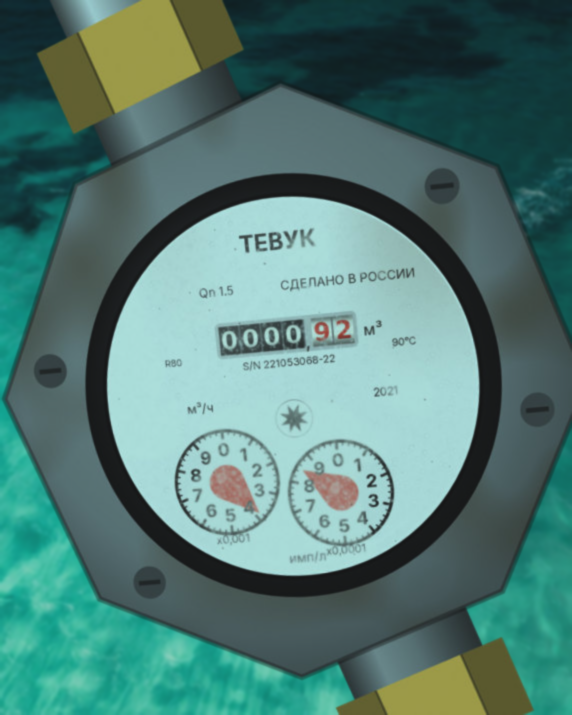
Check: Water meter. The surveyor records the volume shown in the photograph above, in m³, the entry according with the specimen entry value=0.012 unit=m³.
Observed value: value=0.9238 unit=m³
